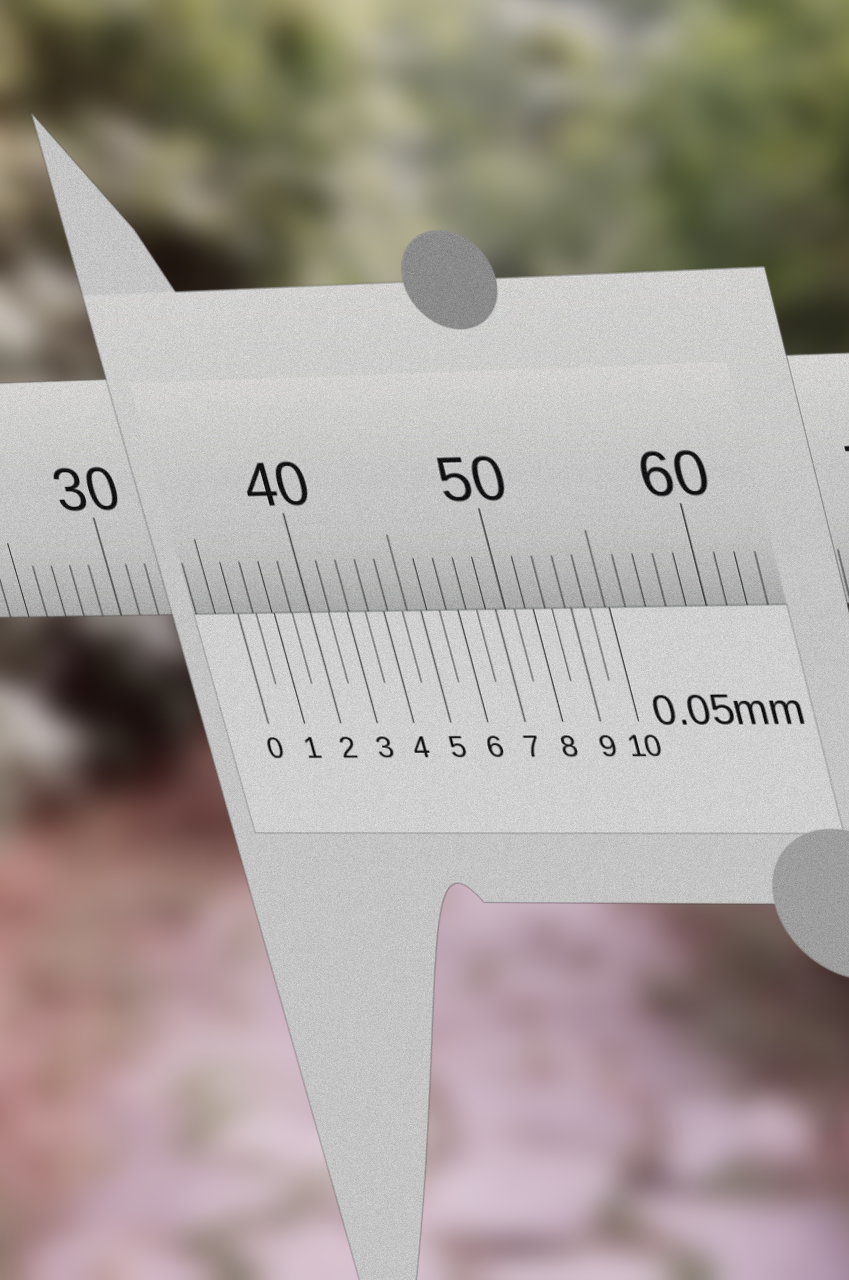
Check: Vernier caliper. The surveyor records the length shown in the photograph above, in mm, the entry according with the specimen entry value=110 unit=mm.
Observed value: value=36.2 unit=mm
